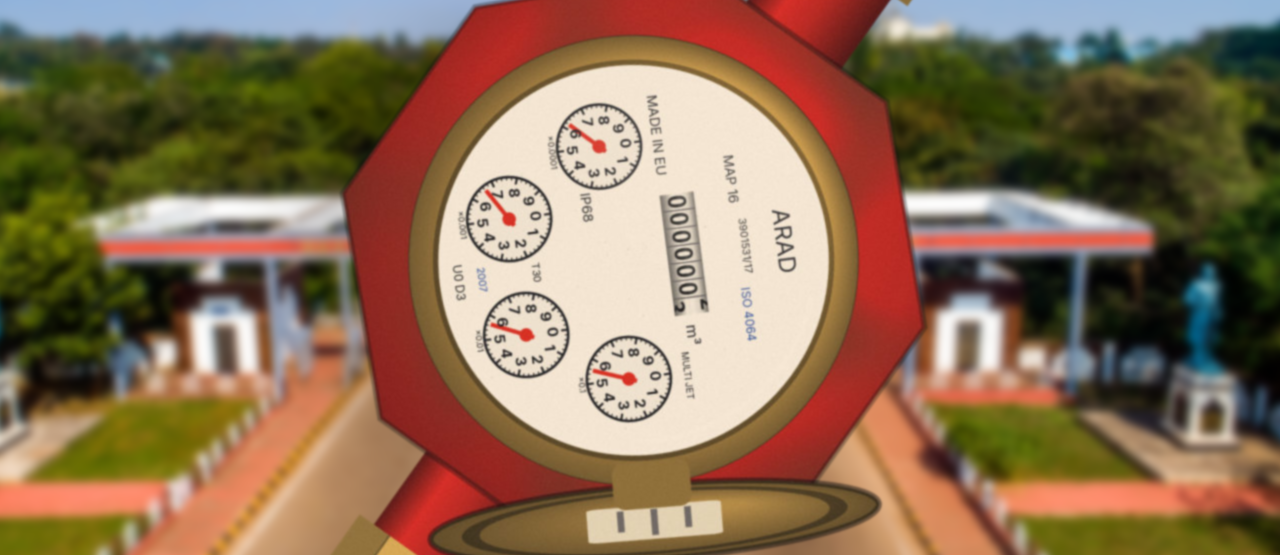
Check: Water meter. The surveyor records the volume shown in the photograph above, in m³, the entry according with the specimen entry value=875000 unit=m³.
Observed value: value=2.5566 unit=m³
